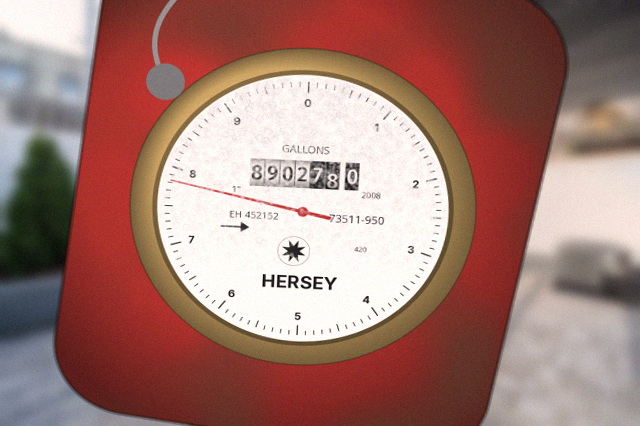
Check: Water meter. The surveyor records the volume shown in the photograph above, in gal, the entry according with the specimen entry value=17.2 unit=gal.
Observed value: value=8902777.8 unit=gal
